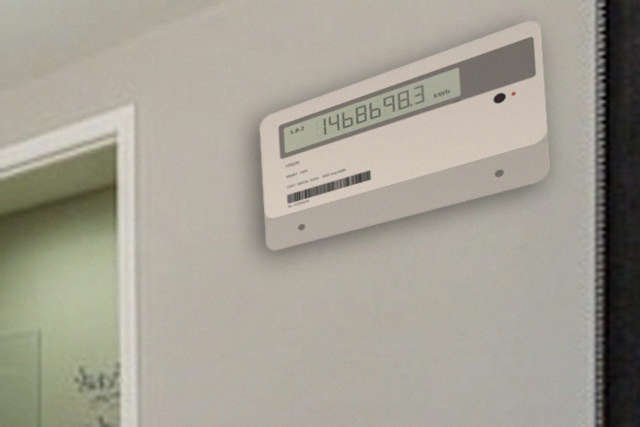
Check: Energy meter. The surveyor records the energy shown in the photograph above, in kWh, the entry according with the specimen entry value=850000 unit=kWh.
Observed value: value=1468698.3 unit=kWh
